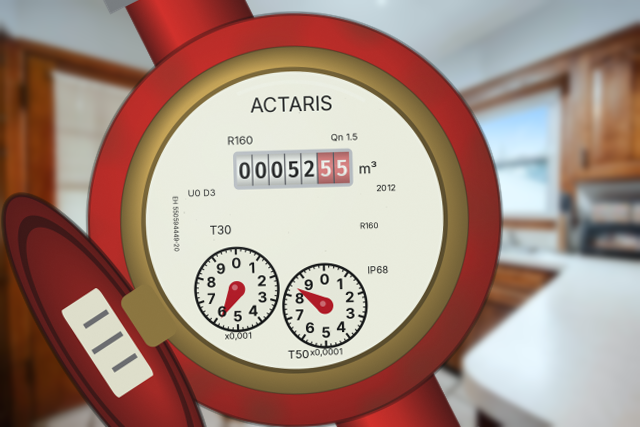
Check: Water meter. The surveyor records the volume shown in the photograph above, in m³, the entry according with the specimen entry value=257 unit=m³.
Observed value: value=52.5558 unit=m³
